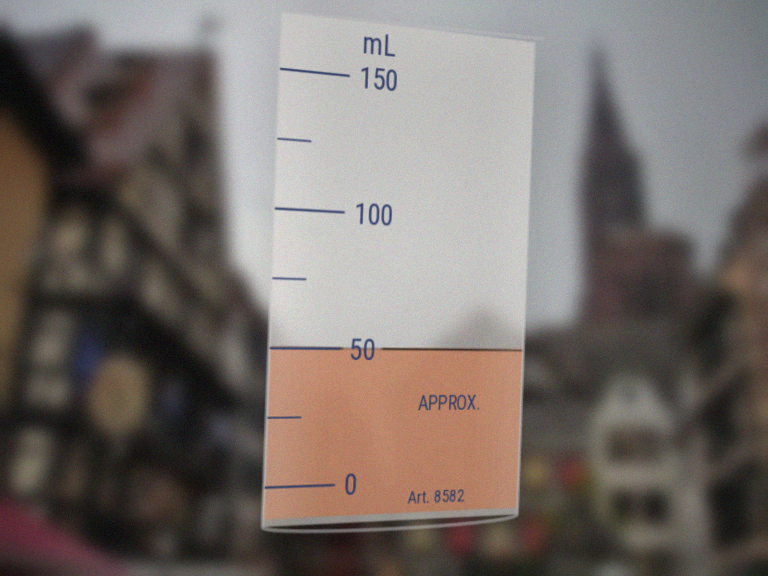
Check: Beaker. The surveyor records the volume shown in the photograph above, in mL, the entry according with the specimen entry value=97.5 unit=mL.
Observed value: value=50 unit=mL
